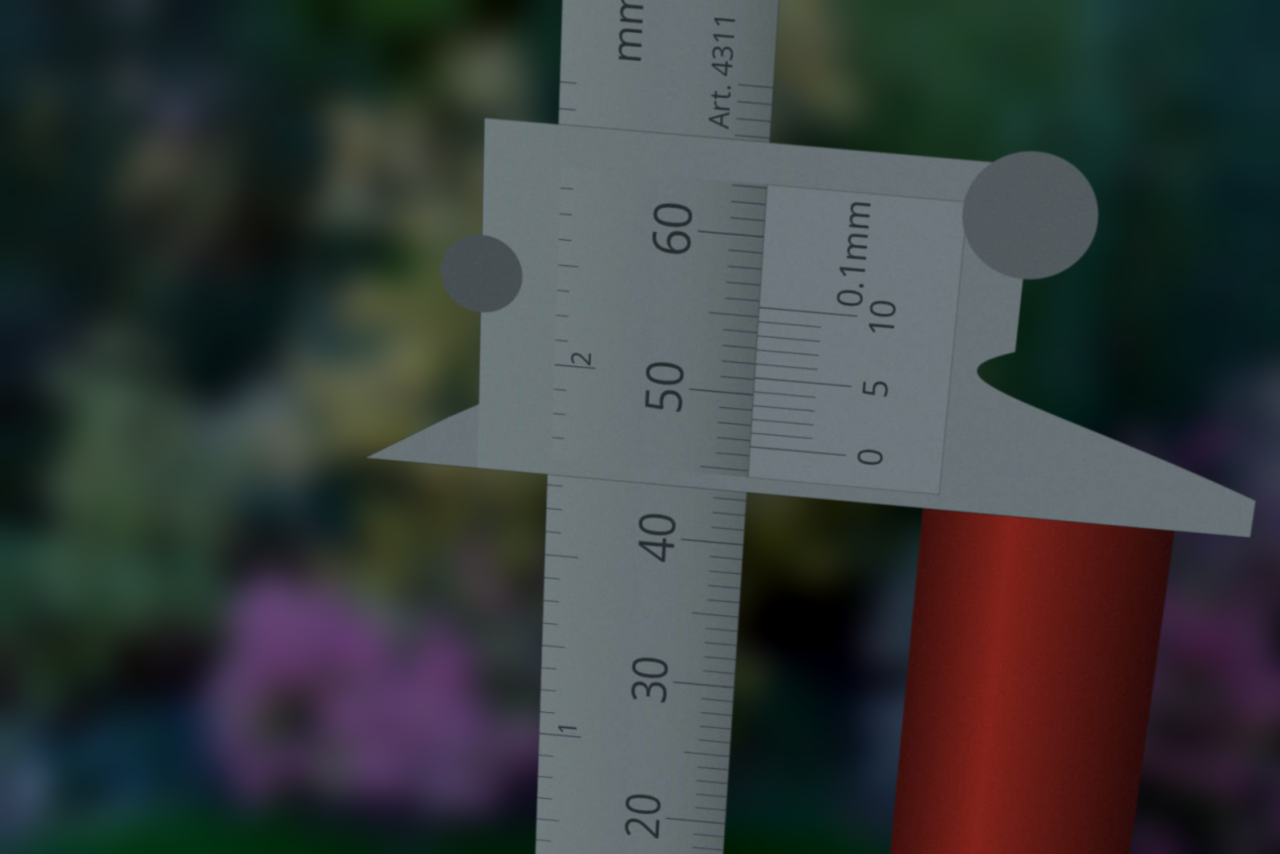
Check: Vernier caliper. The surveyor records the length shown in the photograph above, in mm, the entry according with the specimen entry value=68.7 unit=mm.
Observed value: value=46.6 unit=mm
